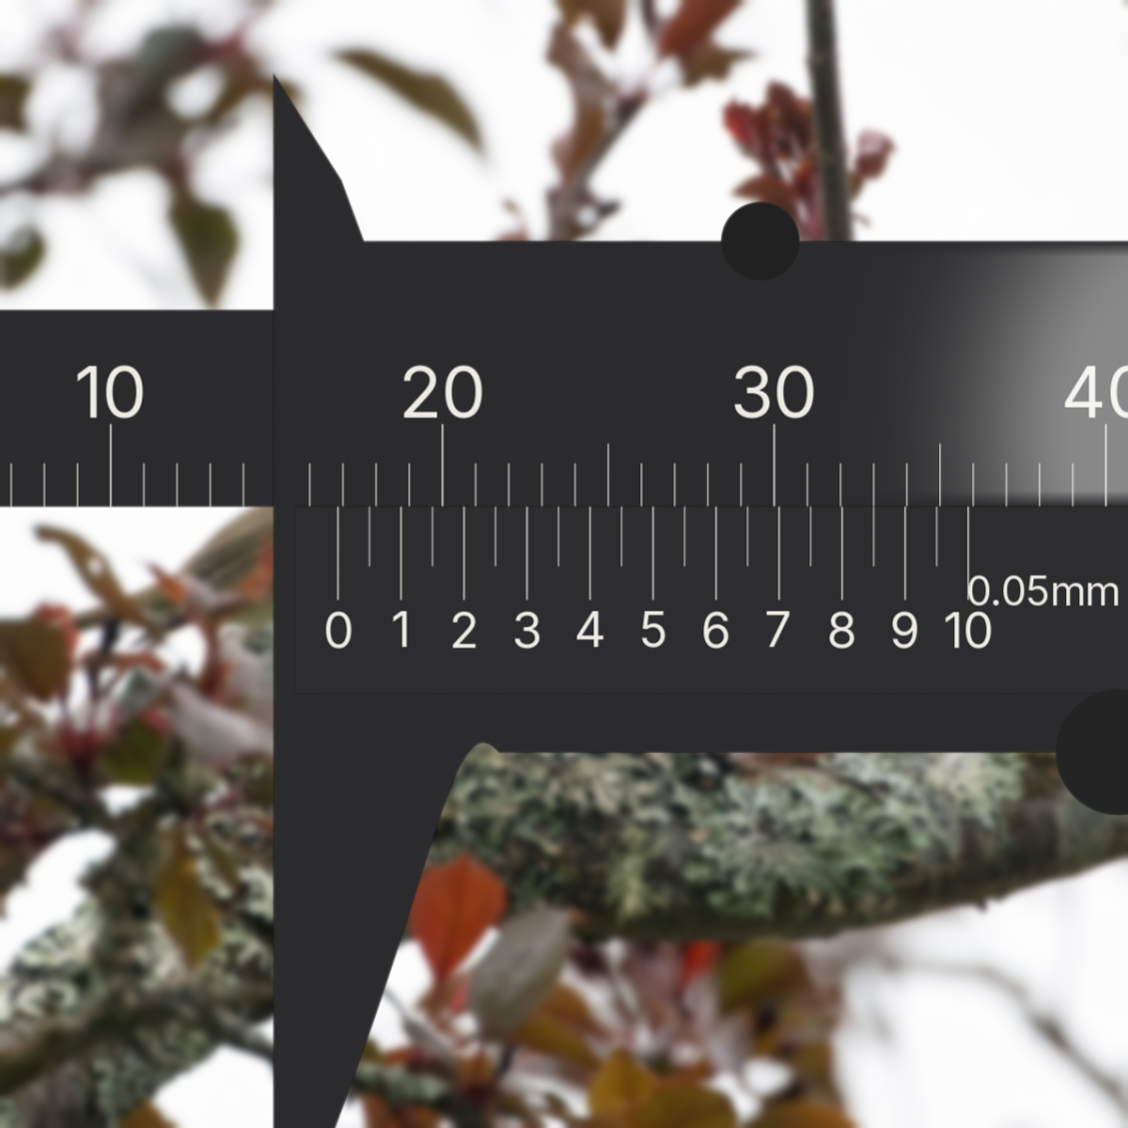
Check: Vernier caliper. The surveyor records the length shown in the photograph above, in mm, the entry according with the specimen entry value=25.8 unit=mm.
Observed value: value=16.85 unit=mm
